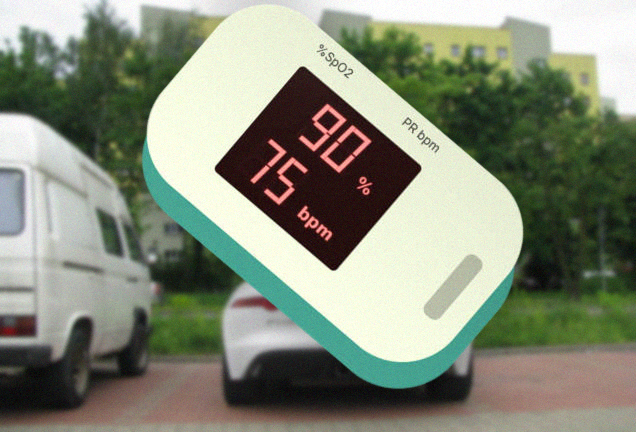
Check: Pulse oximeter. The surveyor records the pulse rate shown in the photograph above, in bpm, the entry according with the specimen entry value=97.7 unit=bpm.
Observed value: value=75 unit=bpm
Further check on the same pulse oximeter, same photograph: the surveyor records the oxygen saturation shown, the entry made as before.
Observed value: value=90 unit=%
